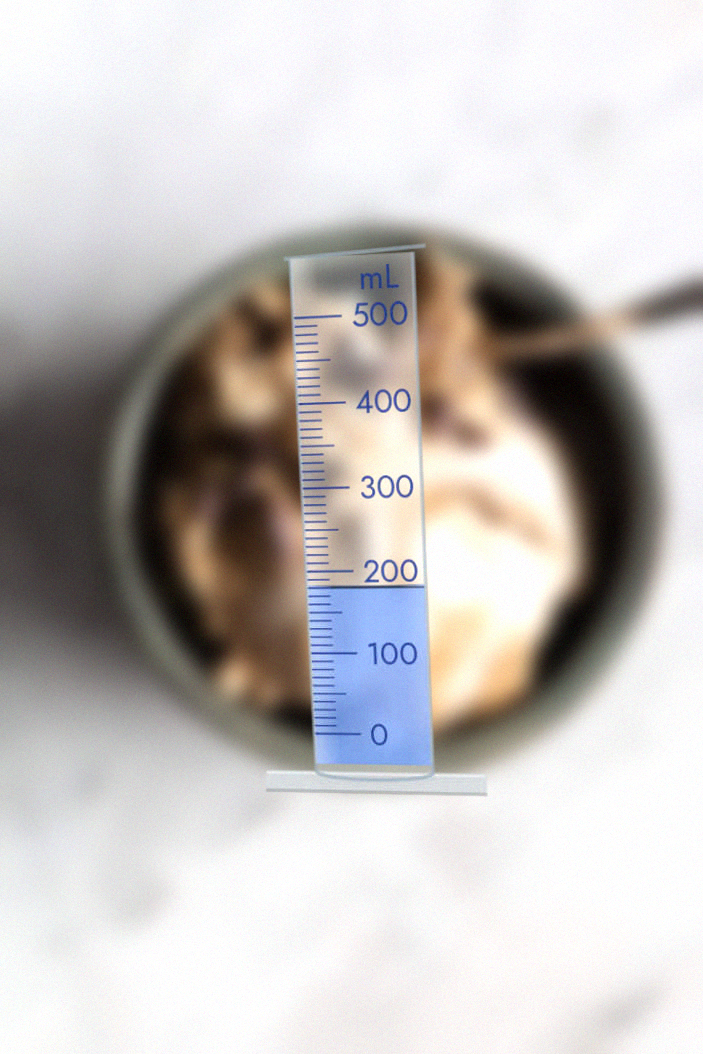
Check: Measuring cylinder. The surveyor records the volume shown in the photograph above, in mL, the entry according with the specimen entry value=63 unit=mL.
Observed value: value=180 unit=mL
